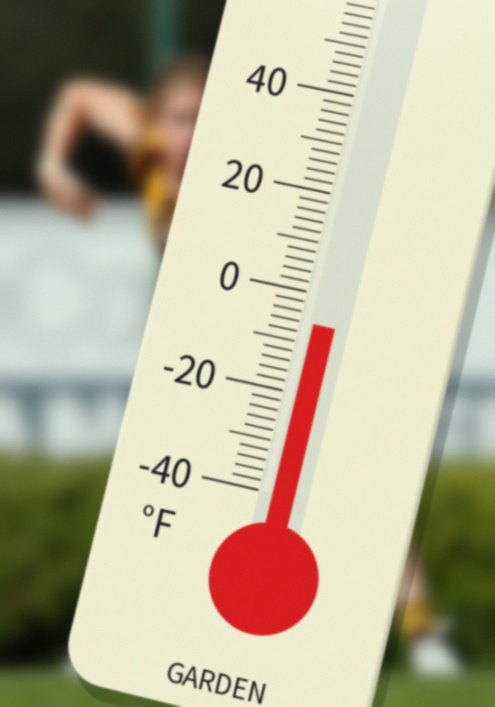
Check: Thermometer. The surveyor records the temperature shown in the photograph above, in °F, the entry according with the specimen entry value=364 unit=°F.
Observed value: value=-6 unit=°F
